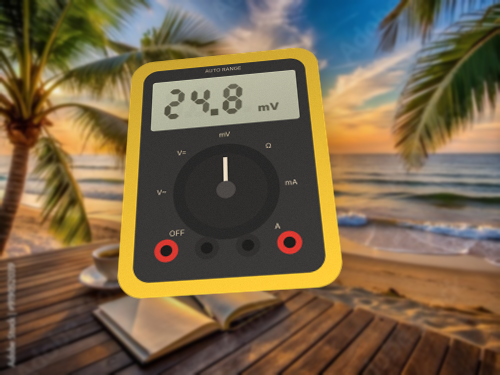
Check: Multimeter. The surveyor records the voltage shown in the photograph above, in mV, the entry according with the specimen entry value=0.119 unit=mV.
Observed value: value=24.8 unit=mV
